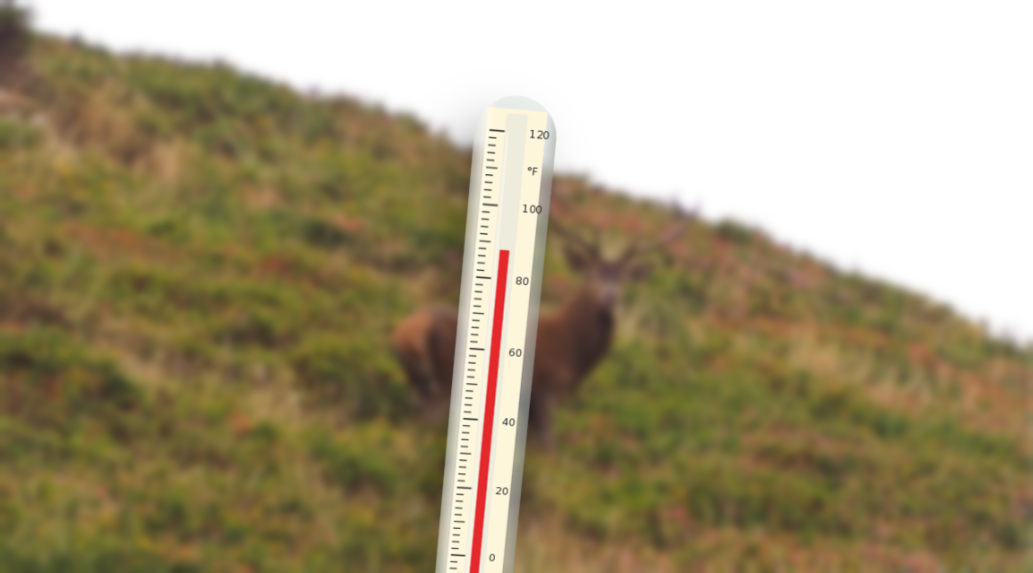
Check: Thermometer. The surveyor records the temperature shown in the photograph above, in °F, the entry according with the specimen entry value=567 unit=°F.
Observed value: value=88 unit=°F
